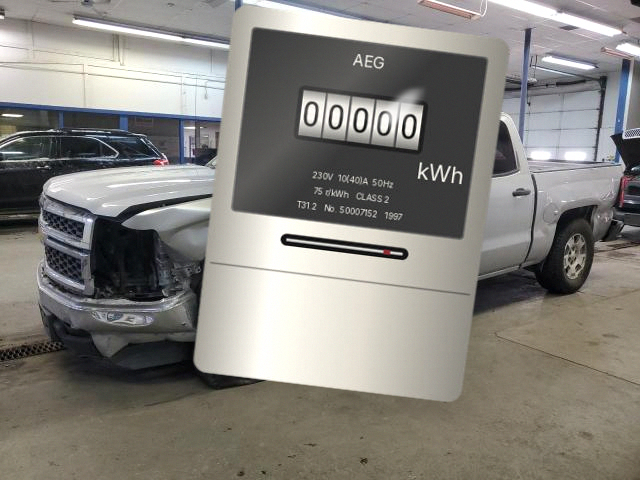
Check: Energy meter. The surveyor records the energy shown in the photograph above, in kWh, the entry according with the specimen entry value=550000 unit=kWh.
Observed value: value=0 unit=kWh
